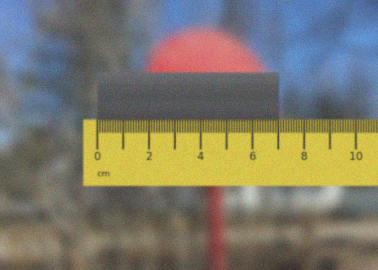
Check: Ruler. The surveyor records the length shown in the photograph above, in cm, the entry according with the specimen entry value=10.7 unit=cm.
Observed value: value=7 unit=cm
